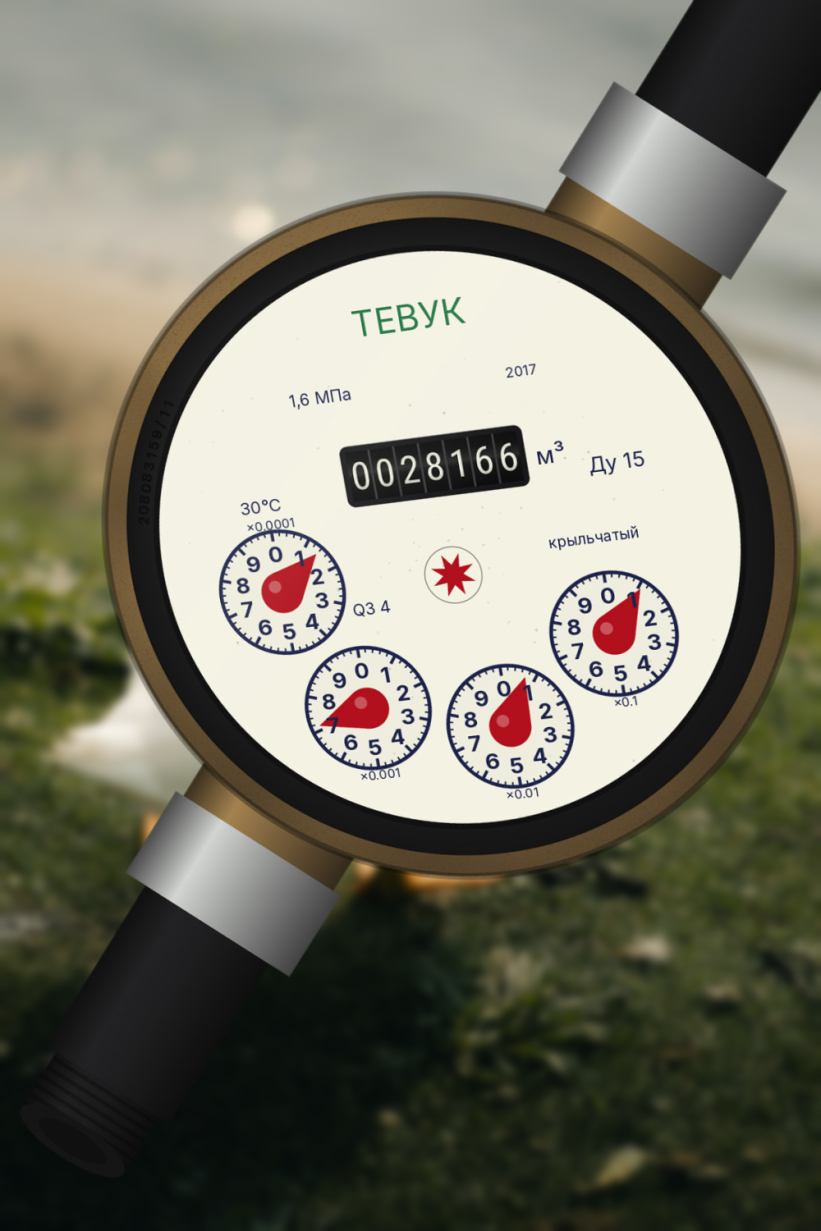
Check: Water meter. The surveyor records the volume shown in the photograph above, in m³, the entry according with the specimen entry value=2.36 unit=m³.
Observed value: value=28166.1071 unit=m³
